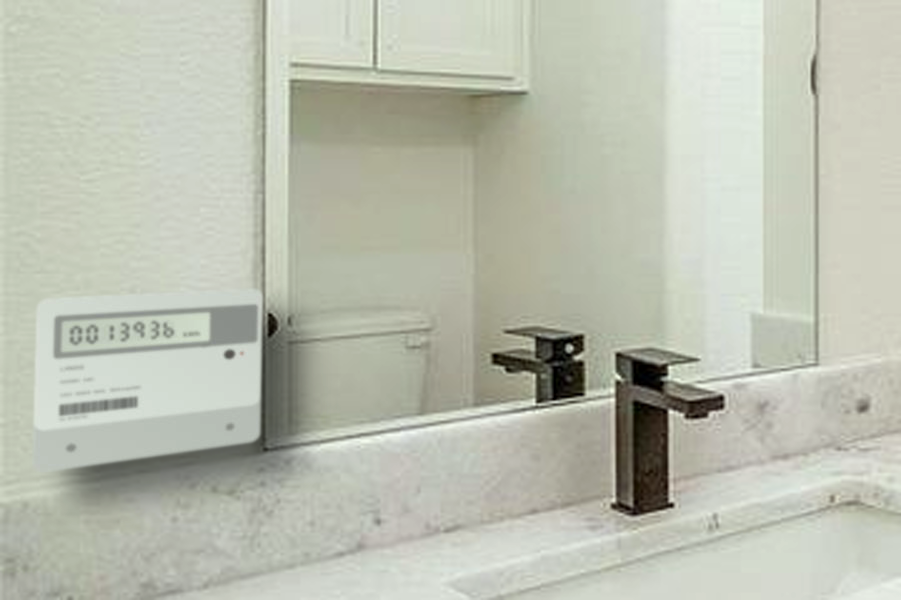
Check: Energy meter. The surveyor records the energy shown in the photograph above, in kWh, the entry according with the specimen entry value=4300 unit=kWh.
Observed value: value=13936 unit=kWh
